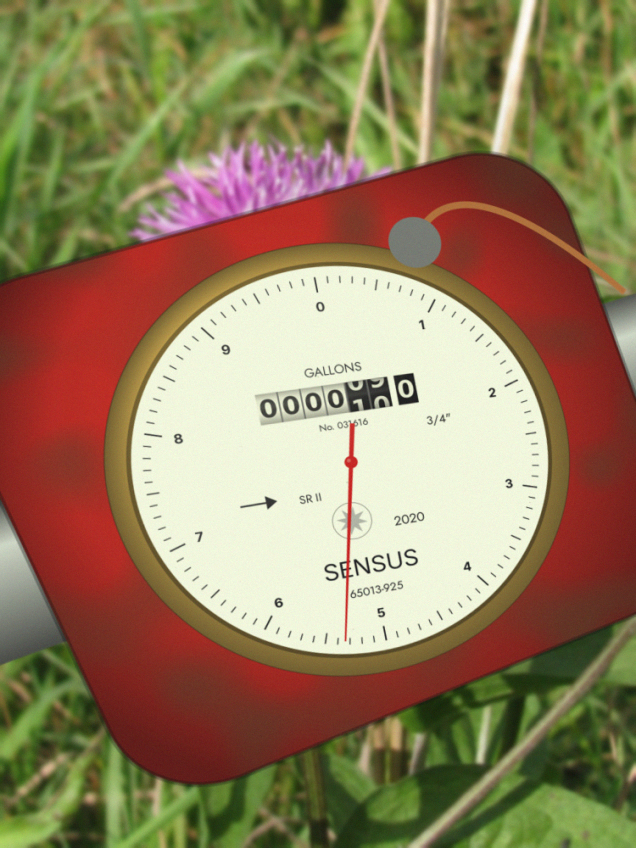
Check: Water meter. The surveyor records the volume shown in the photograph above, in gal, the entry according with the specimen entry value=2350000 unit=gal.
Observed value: value=95.3 unit=gal
